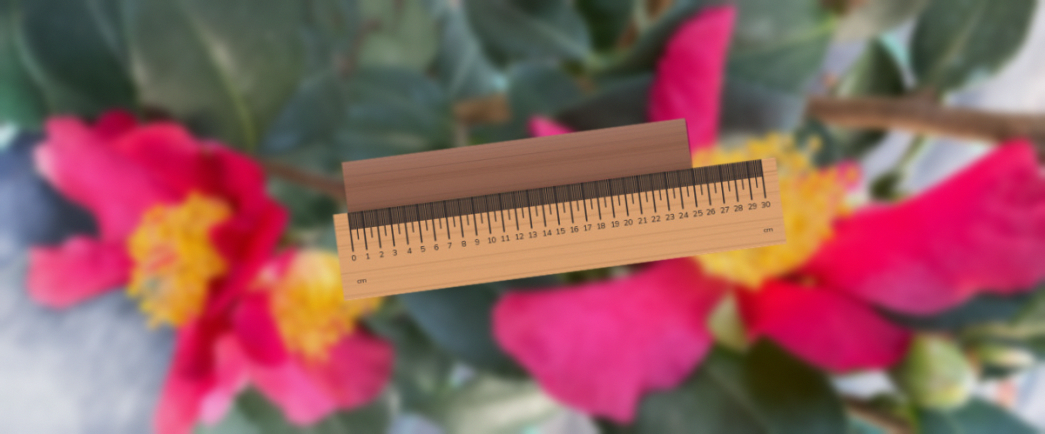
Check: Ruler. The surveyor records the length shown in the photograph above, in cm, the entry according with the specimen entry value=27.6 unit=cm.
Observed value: value=25 unit=cm
